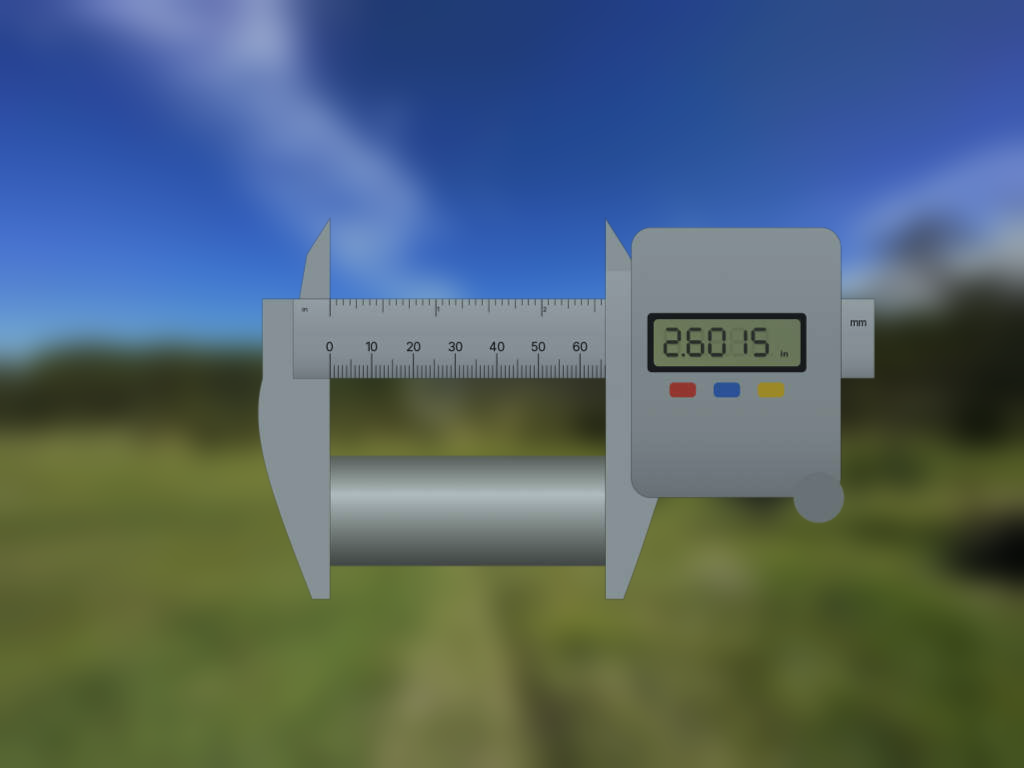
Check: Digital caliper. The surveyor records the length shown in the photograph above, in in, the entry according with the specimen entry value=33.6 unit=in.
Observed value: value=2.6015 unit=in
